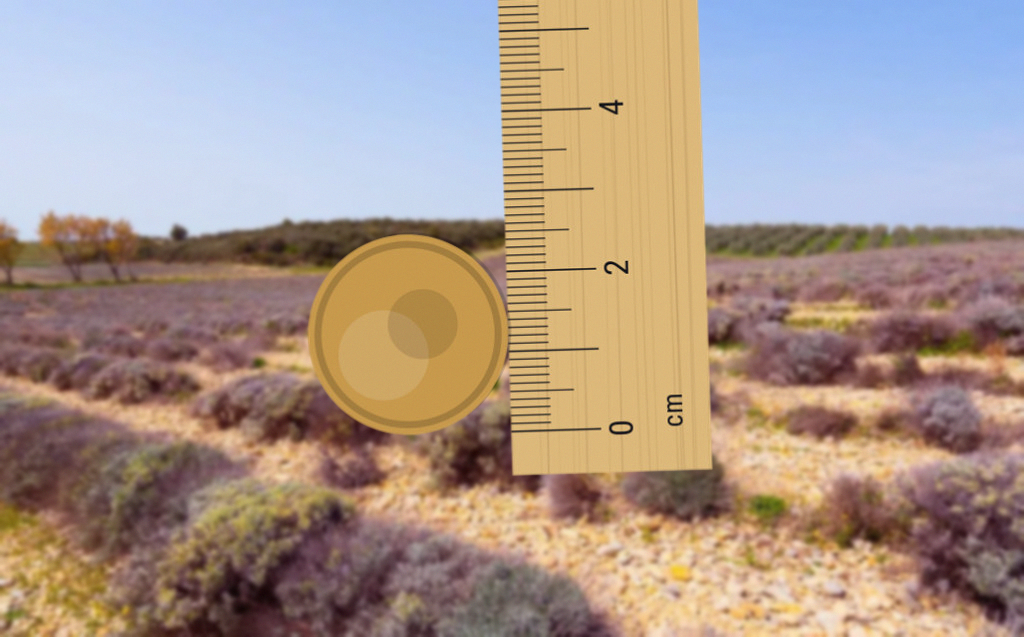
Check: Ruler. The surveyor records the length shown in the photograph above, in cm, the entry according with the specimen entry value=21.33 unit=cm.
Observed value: value=2.5 unit=cm
